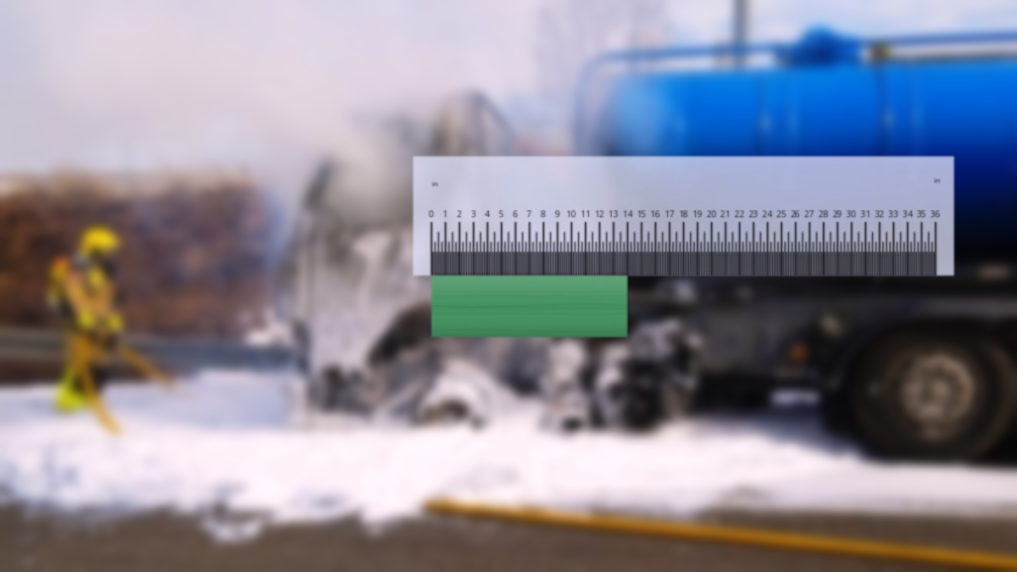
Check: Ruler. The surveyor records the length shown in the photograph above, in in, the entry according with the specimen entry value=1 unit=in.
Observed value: value=14 unit=in
